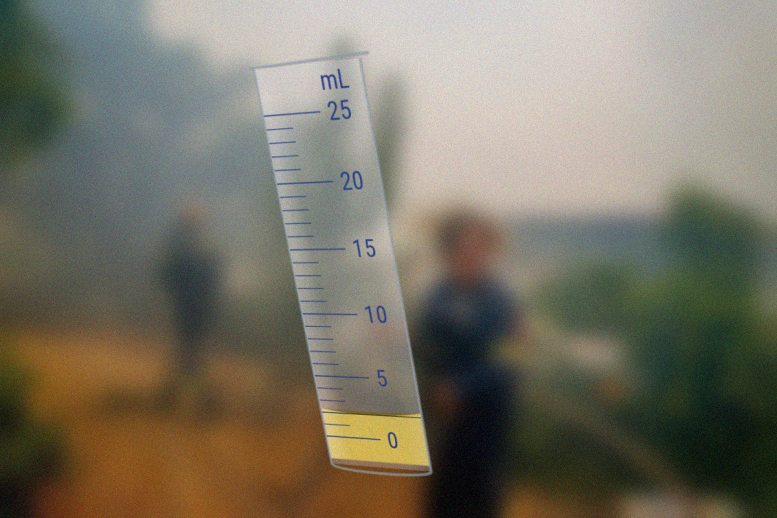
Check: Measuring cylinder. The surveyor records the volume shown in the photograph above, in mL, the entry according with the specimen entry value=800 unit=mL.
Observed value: value=2 unit=mL
